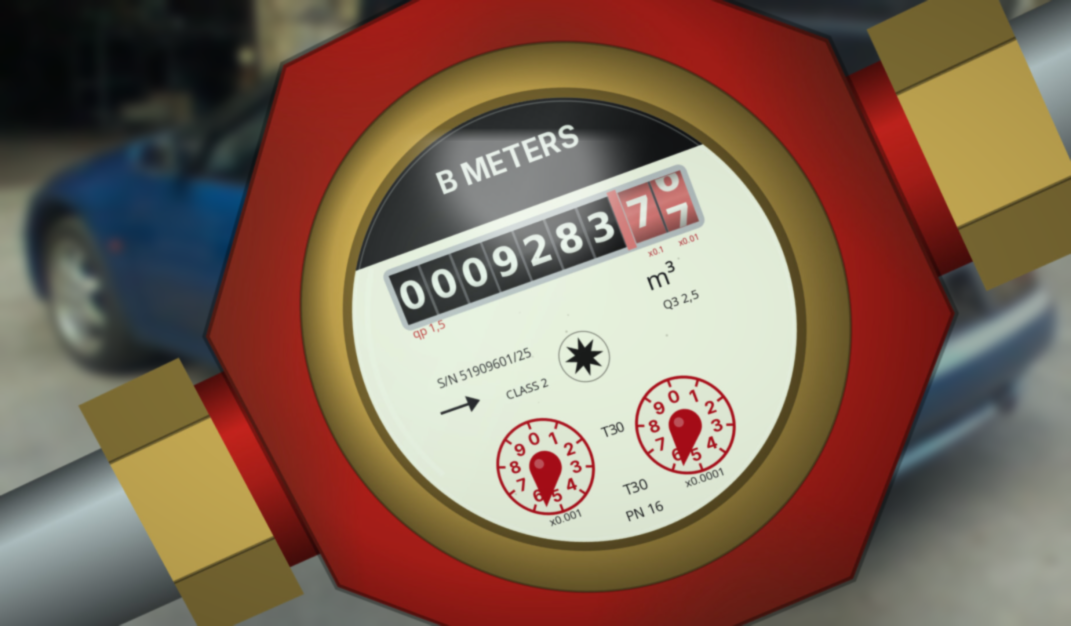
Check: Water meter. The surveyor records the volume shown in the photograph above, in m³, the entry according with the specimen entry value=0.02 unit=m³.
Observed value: value=9283.7655 unit=m³
